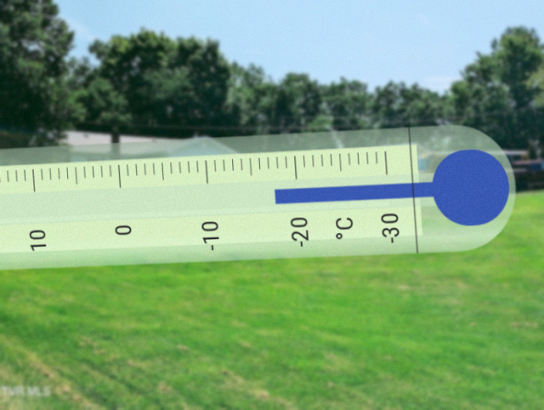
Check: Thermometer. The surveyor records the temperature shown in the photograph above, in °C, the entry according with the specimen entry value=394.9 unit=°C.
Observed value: value=-17.5 unit=°C
